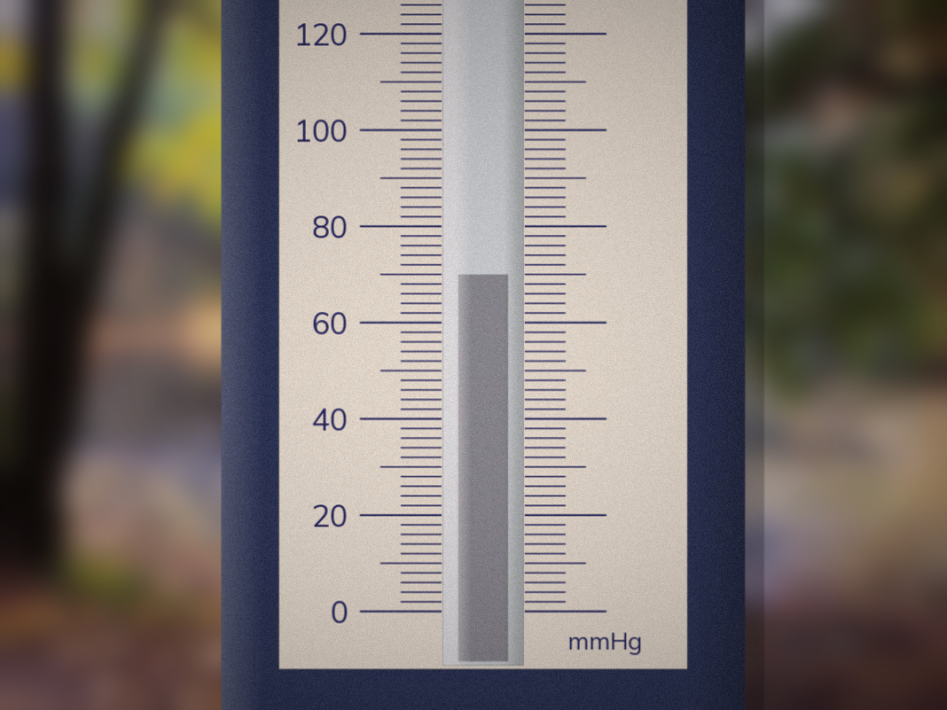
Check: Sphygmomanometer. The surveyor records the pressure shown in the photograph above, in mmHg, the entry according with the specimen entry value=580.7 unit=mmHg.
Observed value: value=70 unit=mmHg
